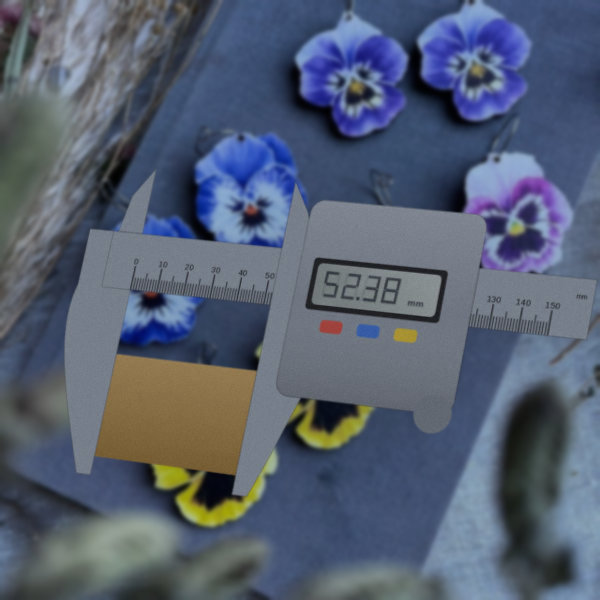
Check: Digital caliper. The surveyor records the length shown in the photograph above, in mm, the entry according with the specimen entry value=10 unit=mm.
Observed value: value=52.38 unit=mm
